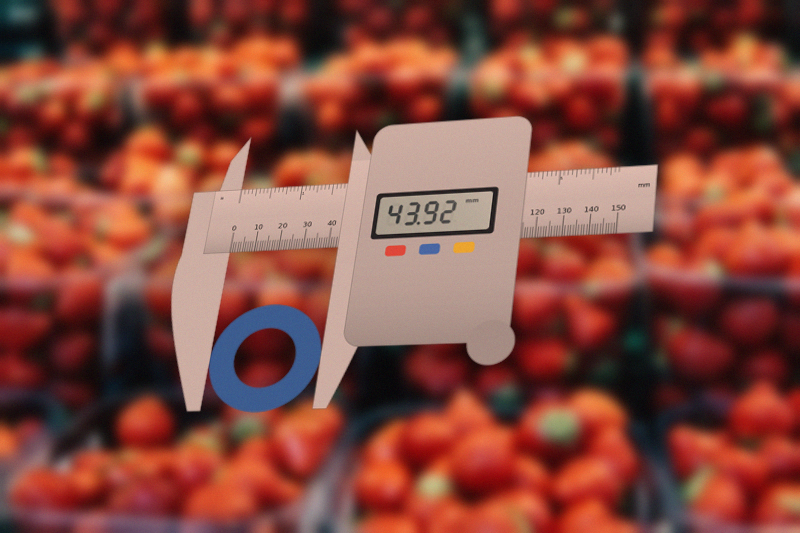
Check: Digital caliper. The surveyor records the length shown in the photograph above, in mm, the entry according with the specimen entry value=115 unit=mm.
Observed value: value=43.92 unit=mm
